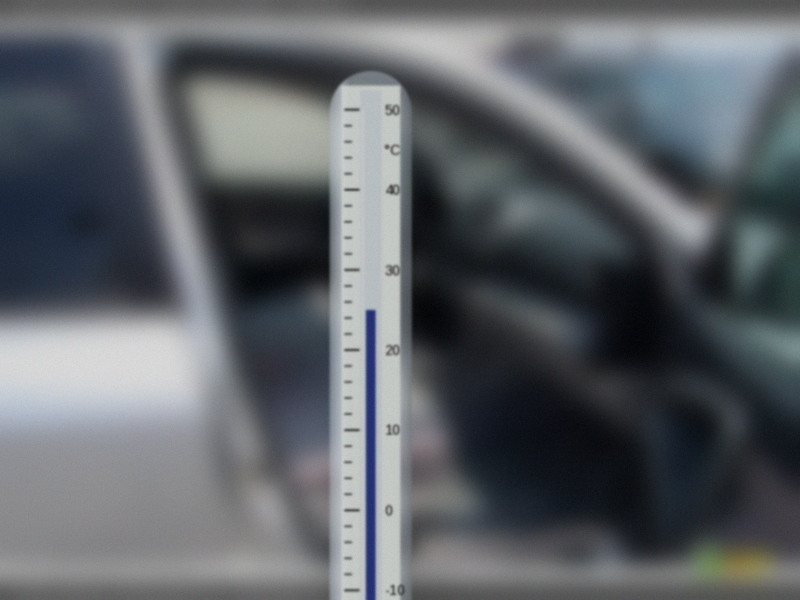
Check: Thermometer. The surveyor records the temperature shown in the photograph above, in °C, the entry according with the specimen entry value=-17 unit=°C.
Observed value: value=25 unit=°C
